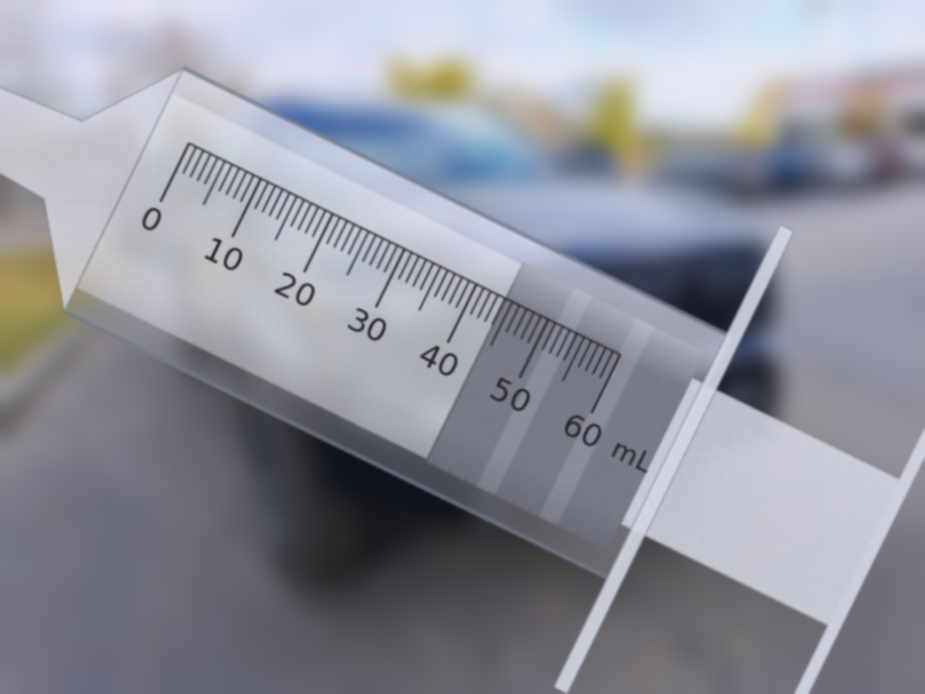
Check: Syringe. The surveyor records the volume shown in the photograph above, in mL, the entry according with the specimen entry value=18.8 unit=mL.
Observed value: value=44 unit=mL
